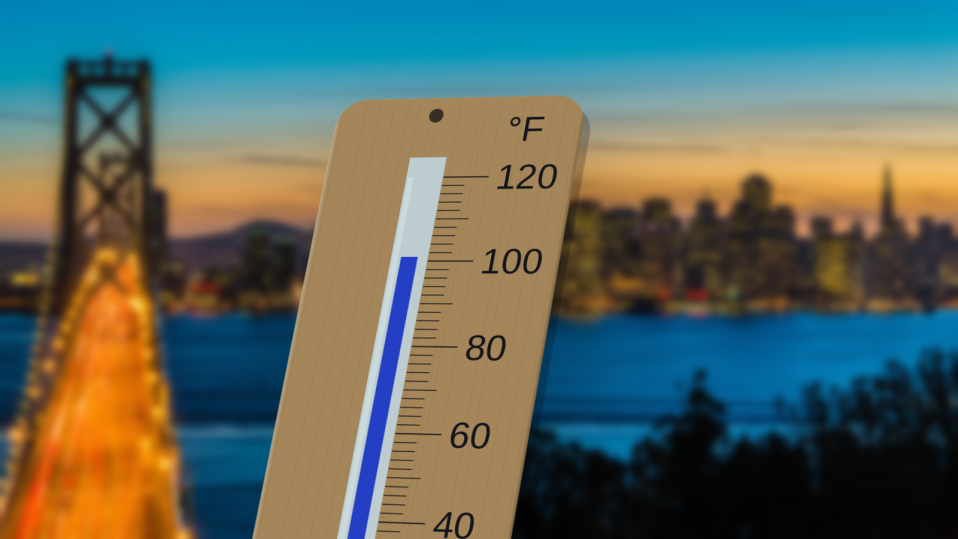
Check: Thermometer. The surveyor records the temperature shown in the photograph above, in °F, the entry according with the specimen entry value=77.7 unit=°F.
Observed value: value=101 unit=°F
